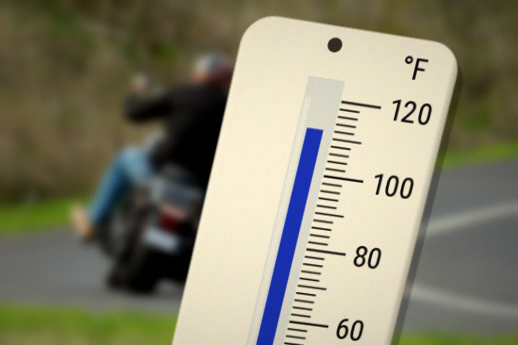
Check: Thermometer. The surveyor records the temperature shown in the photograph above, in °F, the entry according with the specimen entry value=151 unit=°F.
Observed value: value=112 unit=°F
